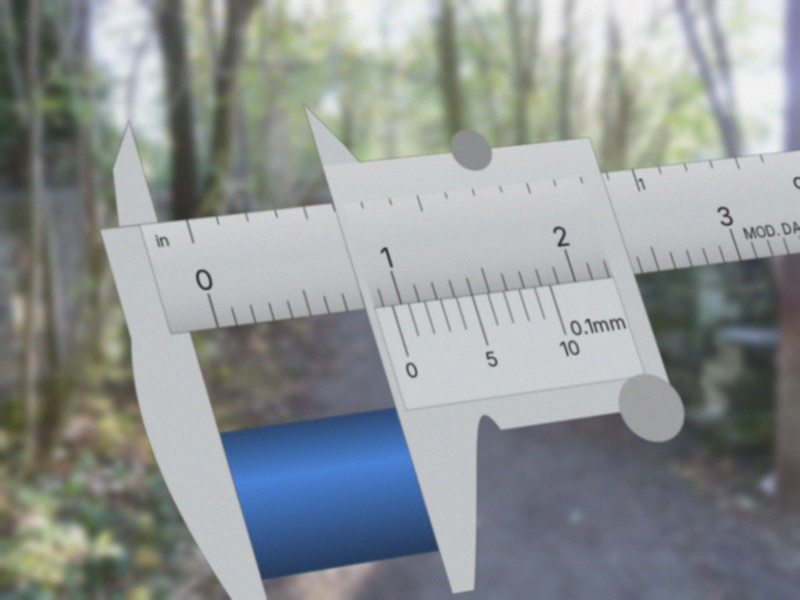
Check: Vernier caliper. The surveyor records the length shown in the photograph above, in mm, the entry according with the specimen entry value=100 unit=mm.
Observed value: value=9.5 unit=mm
